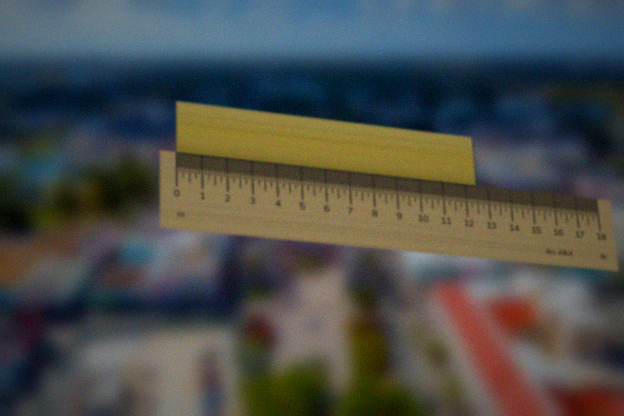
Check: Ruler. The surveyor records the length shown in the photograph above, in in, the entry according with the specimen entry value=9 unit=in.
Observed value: value=12.5 unit=in
